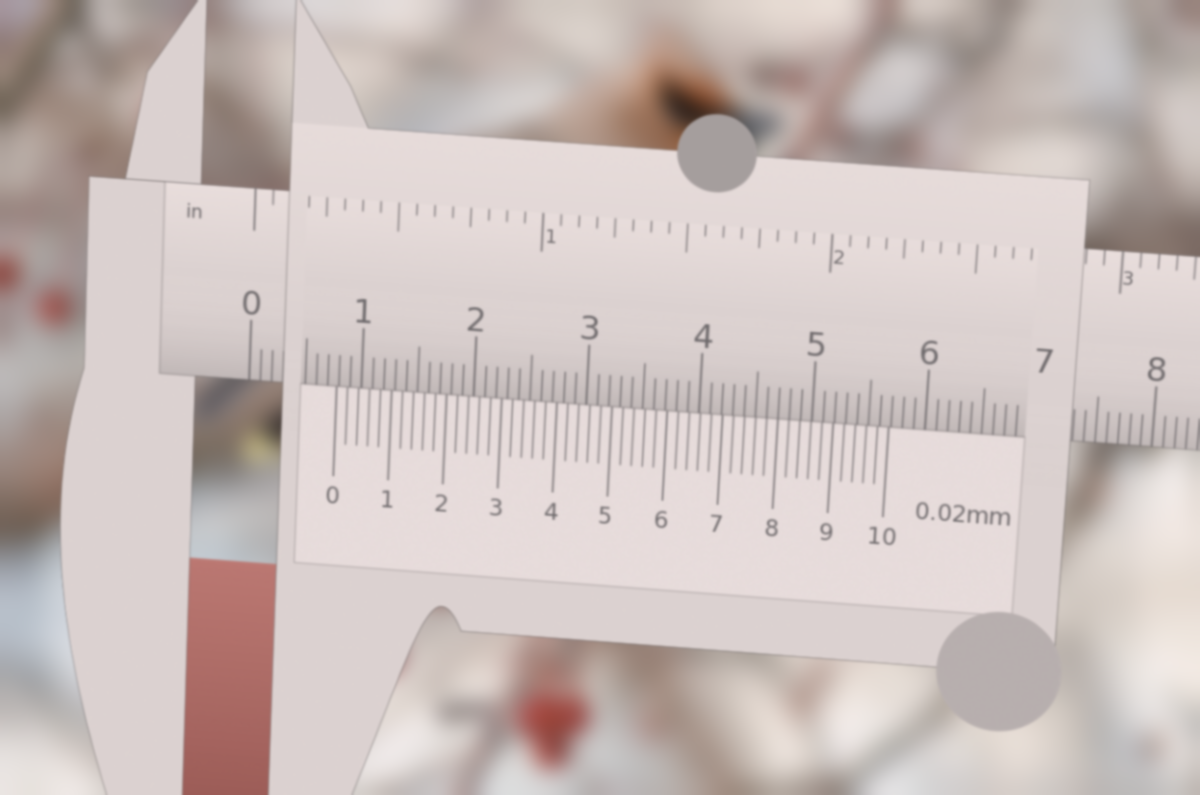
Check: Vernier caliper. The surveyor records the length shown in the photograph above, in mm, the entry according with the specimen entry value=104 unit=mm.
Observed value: value=7.8 unit=mm
